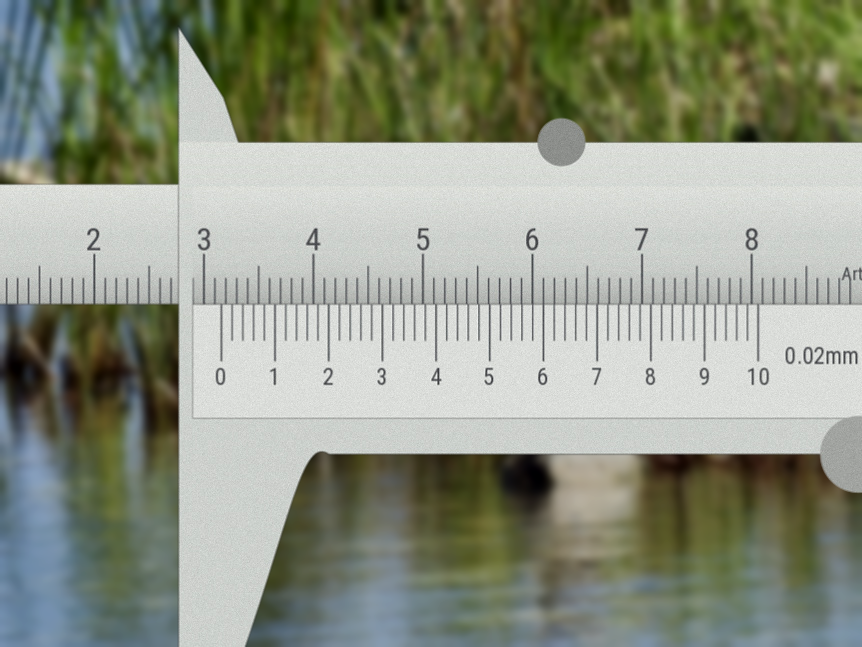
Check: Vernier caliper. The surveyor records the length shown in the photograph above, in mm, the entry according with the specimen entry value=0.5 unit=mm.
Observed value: value=31.6 unit=mm
